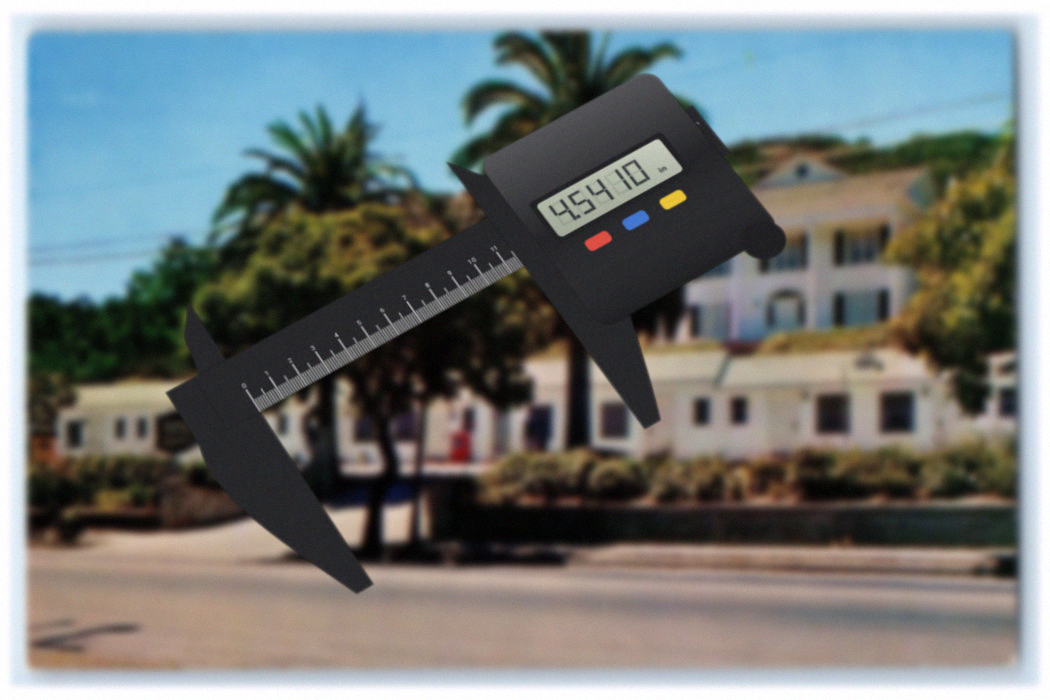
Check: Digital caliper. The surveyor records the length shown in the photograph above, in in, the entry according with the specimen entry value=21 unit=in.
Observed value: value=4.5410 unit=in
